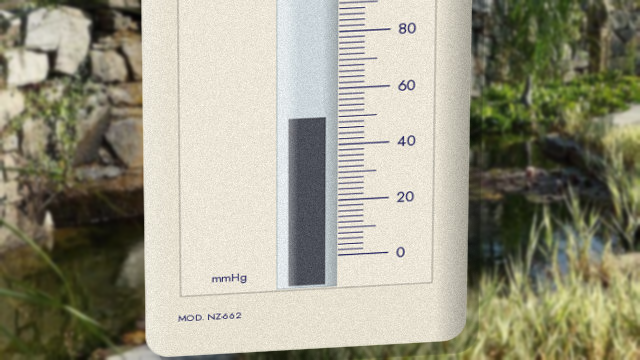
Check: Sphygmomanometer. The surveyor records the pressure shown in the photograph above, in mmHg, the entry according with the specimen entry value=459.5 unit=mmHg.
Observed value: value=50 unit=mmHg
